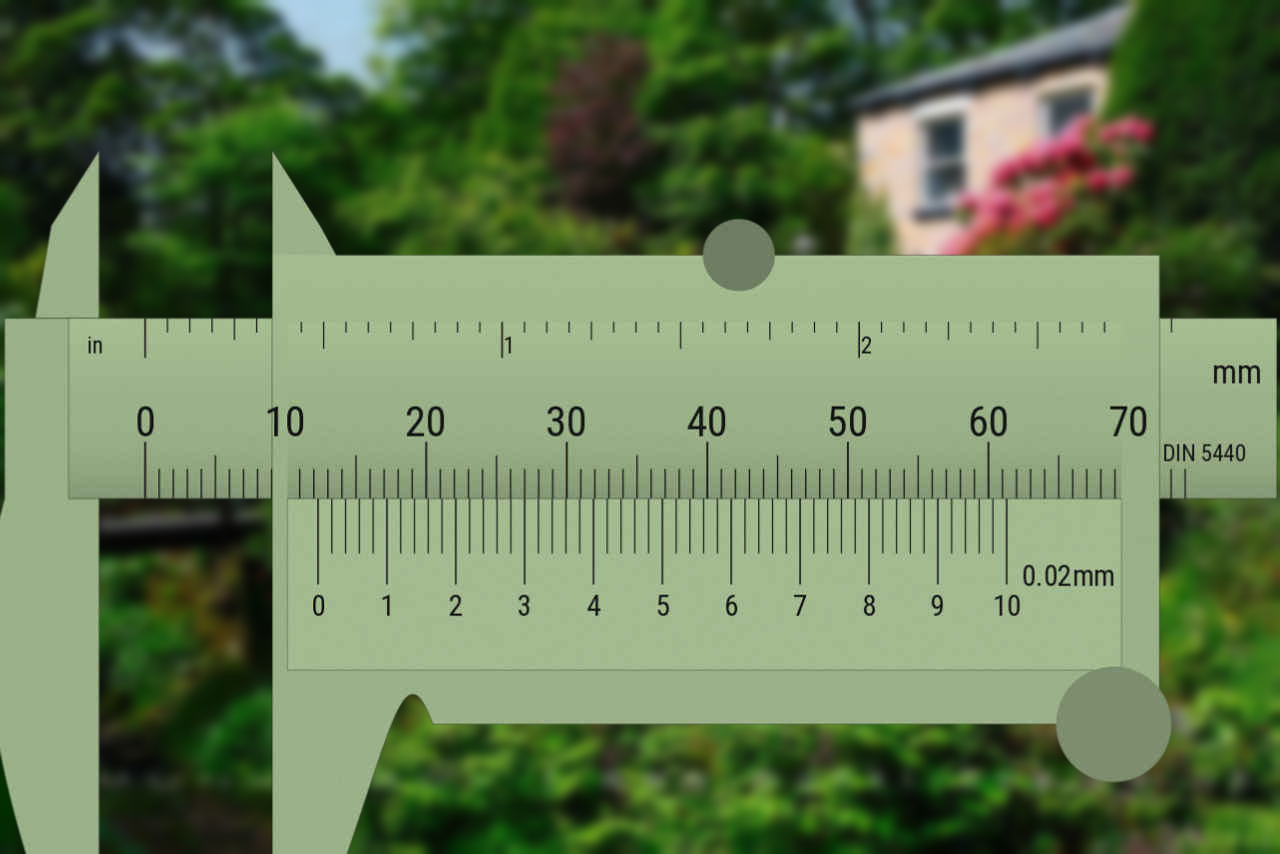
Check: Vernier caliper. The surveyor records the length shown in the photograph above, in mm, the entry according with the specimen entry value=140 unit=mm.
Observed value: value=12.3 unit=mm
